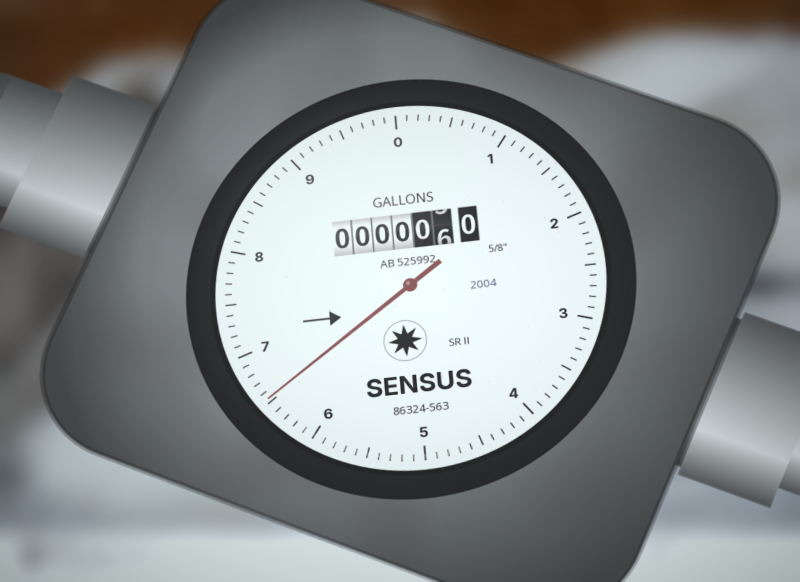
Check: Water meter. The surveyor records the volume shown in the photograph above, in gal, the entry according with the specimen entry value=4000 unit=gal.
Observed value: value=56.5 unit=gal
